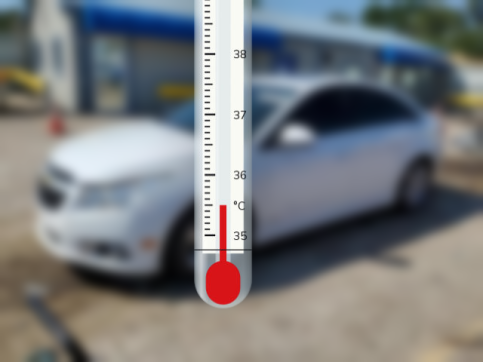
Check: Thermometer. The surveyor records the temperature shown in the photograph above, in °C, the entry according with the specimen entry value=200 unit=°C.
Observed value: value=35.5 unit=°C
